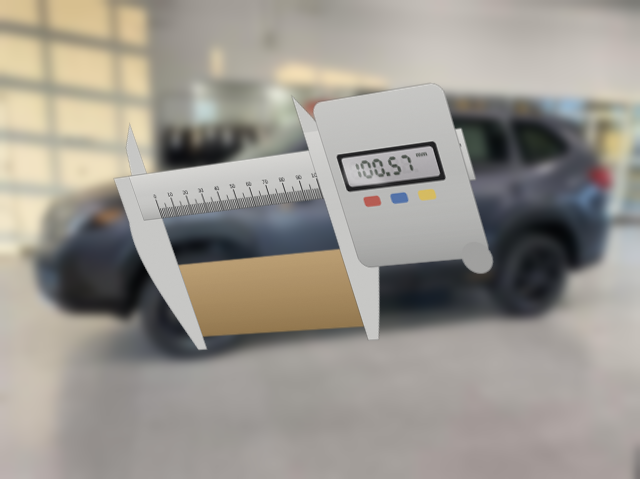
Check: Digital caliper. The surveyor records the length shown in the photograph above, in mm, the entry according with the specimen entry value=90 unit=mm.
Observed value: value=100.57 unit=mm
